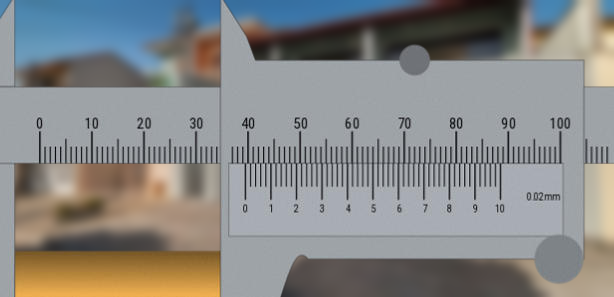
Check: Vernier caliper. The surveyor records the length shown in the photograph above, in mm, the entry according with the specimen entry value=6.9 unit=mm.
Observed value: value=39.5 unit=mm
